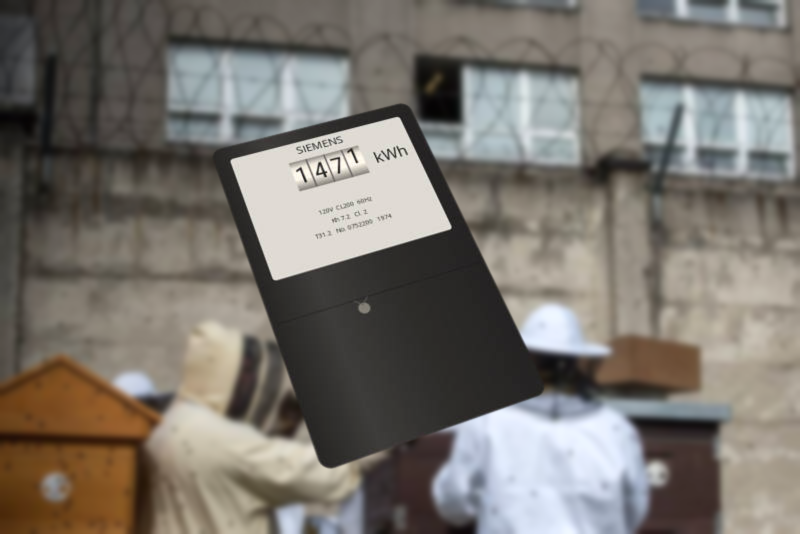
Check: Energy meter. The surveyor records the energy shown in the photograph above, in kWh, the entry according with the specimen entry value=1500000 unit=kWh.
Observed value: value=1471 unit=kWh
